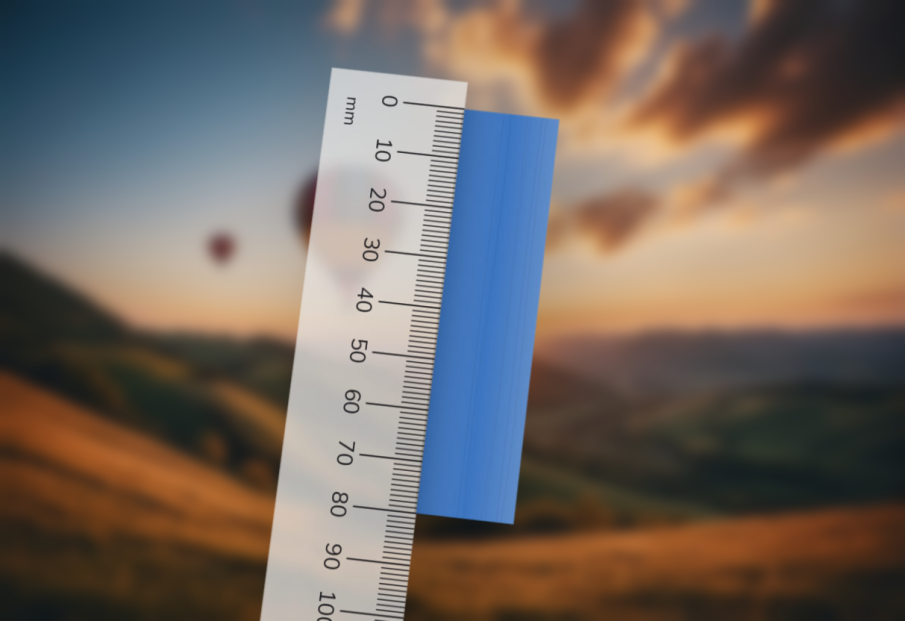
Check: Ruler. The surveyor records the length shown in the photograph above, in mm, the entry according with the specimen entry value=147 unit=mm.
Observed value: value=80 unit=mm
